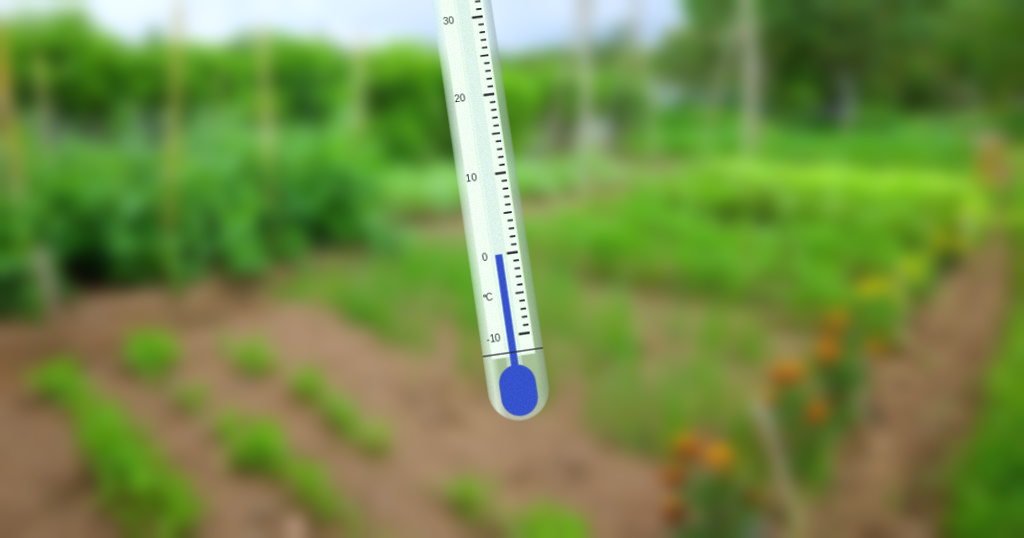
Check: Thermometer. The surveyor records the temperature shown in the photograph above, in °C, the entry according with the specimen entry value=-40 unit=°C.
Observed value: value=0 unit=°C
